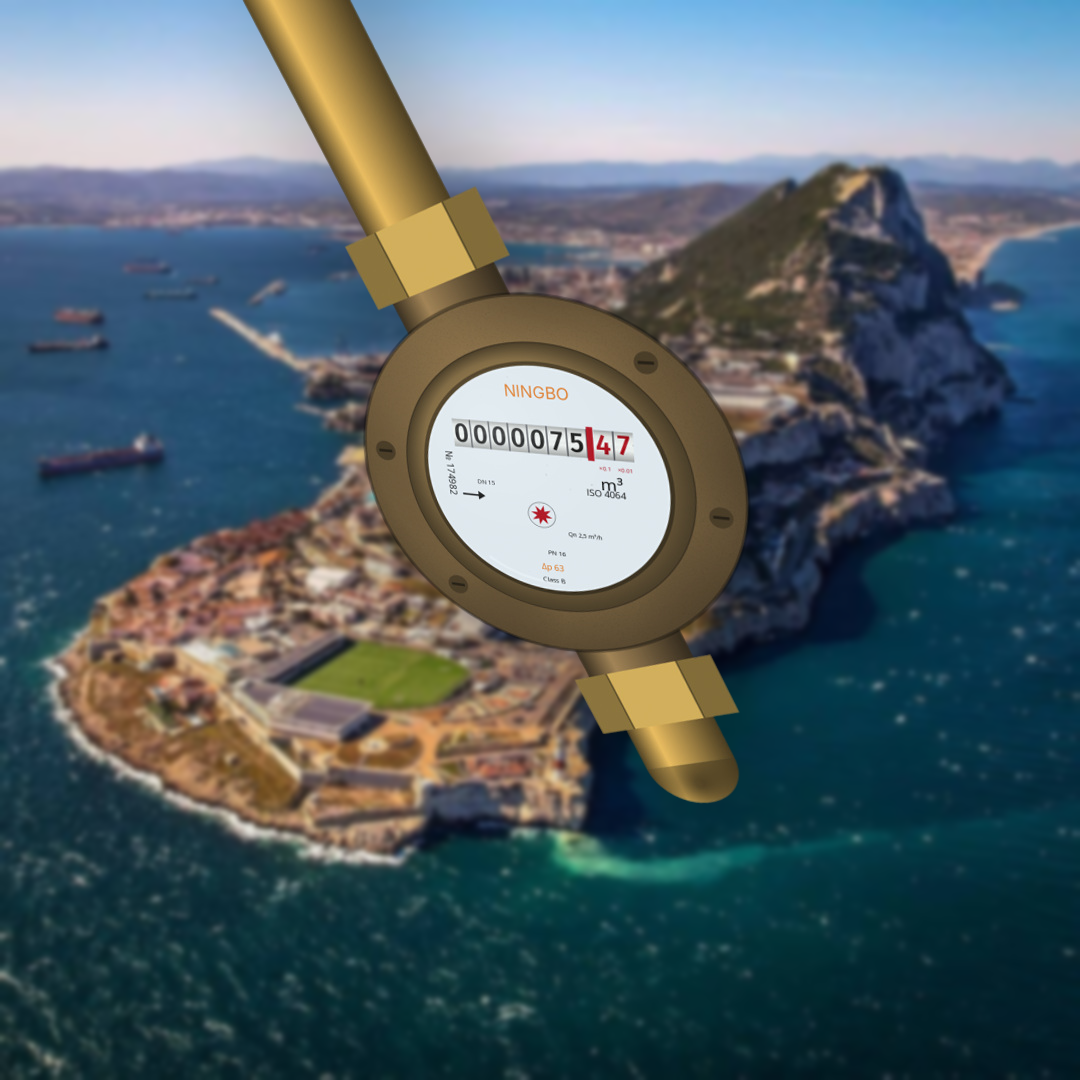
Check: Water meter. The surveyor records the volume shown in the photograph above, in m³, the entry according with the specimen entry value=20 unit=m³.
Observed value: value=75.47 unit=m³
